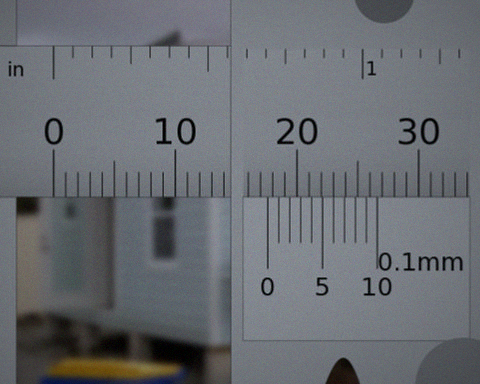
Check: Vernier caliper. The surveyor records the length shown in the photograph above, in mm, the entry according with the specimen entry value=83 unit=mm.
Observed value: value=17.6 unit=mm
